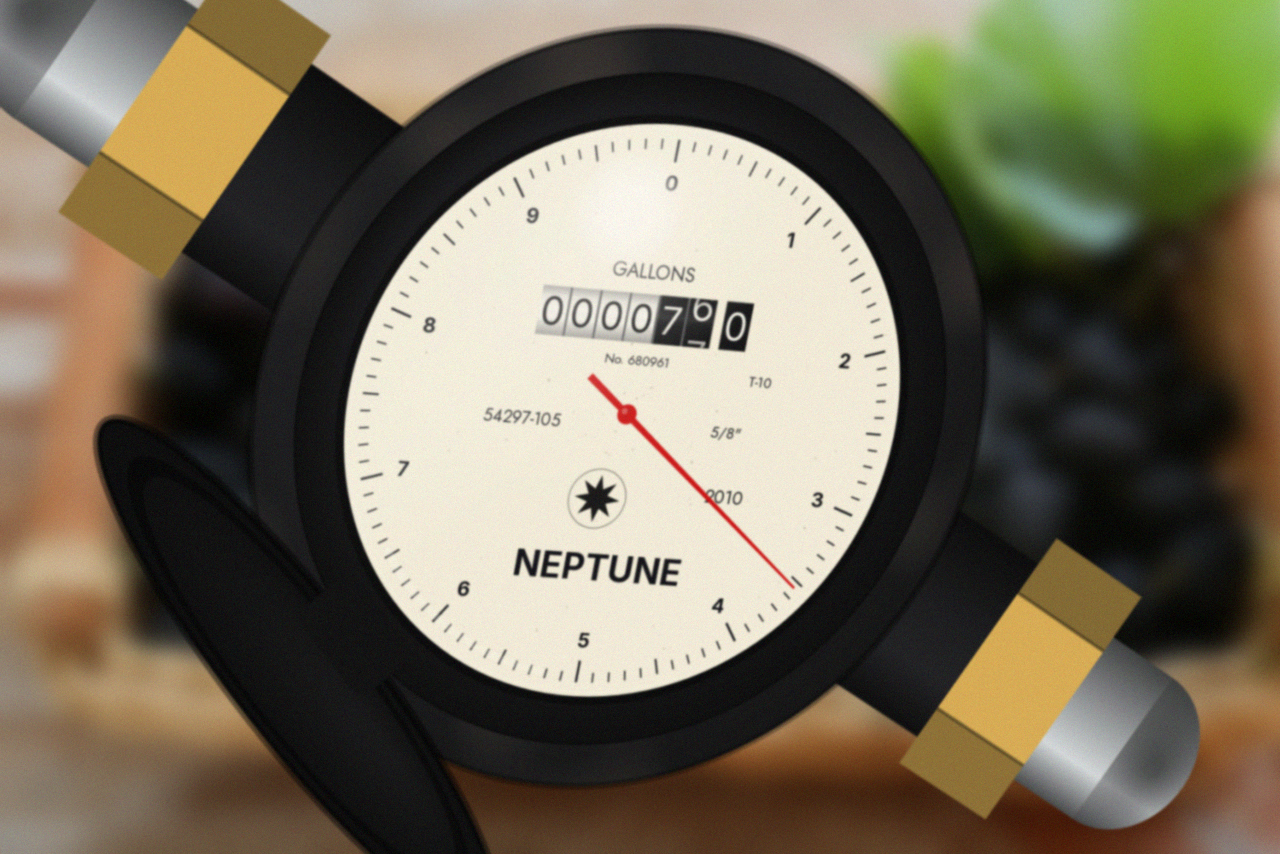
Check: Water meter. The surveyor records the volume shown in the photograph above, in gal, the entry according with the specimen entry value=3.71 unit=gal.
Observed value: value=763.5 unit=gal
